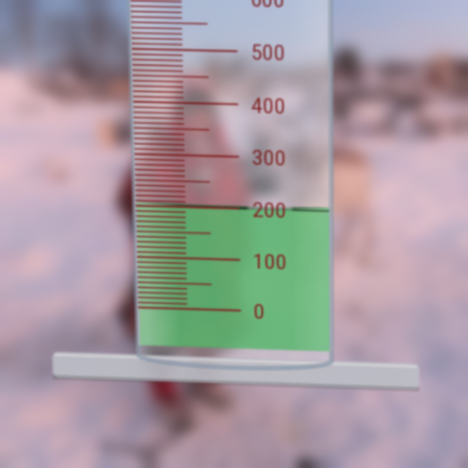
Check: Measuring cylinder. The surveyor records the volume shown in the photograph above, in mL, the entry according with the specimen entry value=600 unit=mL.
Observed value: value=200 unit=mL
